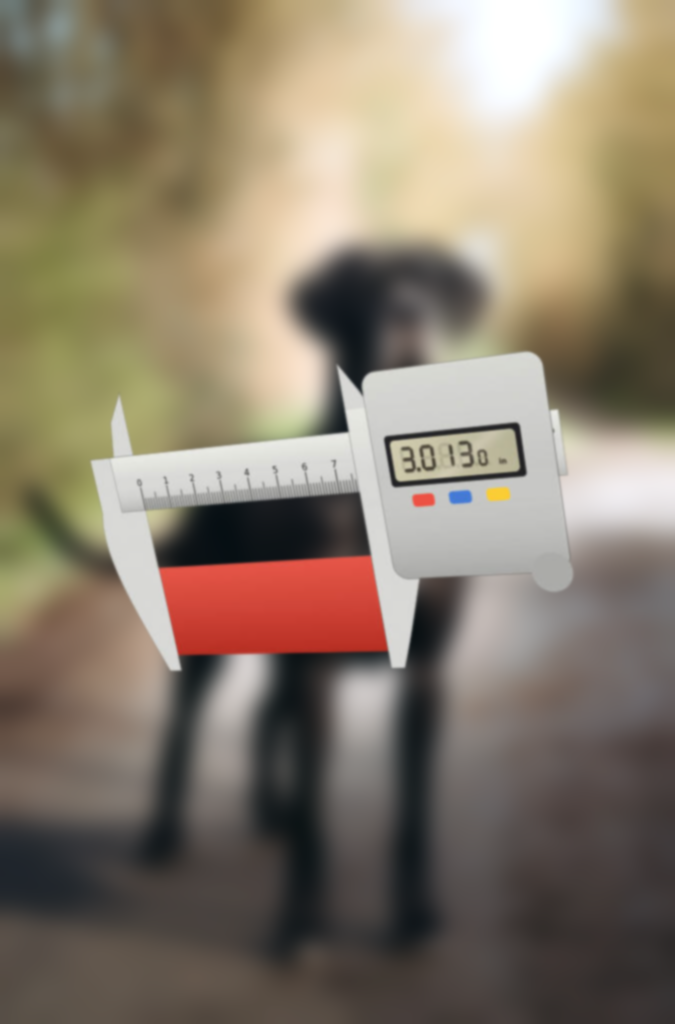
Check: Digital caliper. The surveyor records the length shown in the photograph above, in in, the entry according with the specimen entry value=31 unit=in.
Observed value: value=3.0130 unit=in
